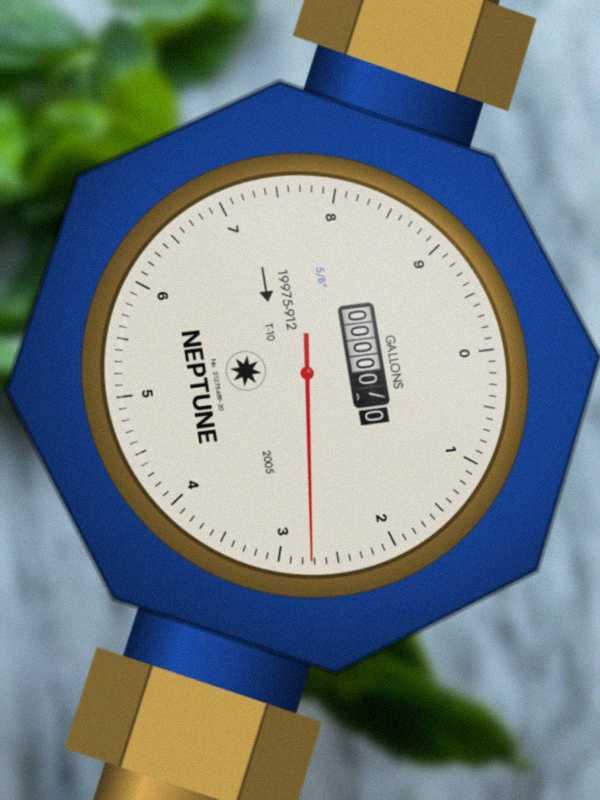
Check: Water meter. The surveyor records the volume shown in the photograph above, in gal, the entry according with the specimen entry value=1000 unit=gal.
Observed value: value=72.7 unit=gal
